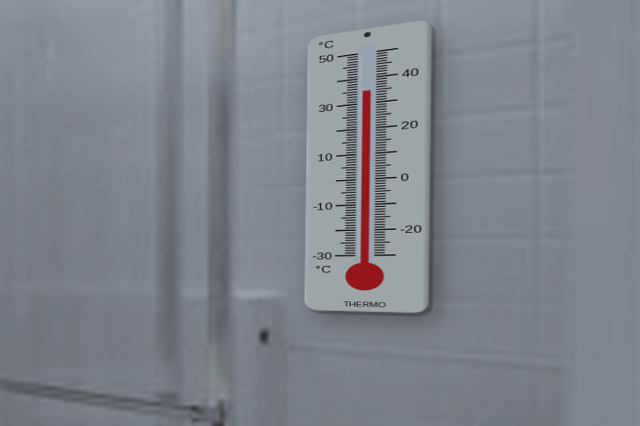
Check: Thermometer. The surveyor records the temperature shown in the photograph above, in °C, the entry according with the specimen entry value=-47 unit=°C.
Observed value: value=35 unit=°C
